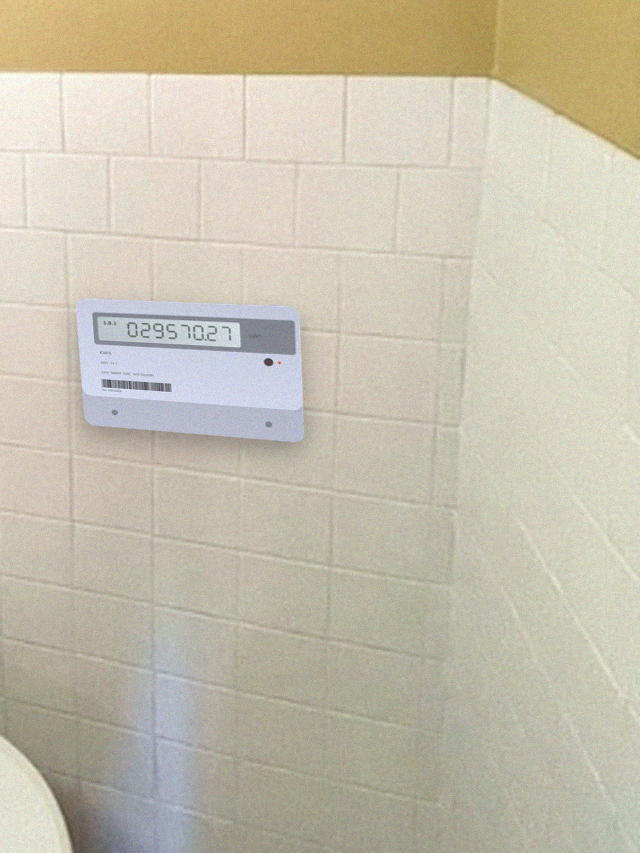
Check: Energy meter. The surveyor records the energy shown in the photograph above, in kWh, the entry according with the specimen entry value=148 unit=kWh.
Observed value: value=29570.27 unit=kWh
